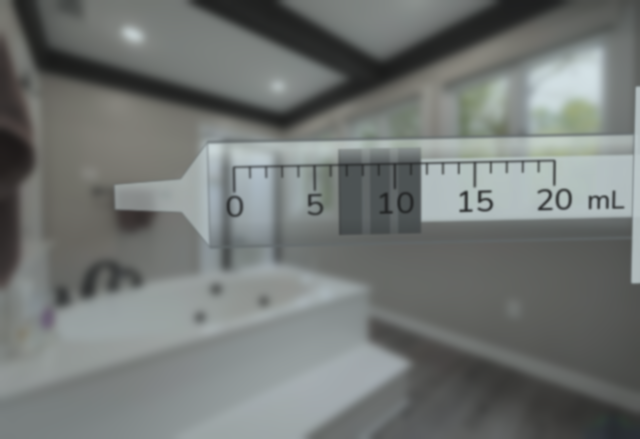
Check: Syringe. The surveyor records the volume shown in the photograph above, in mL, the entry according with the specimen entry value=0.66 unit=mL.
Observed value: value=6.5 unit=mL
